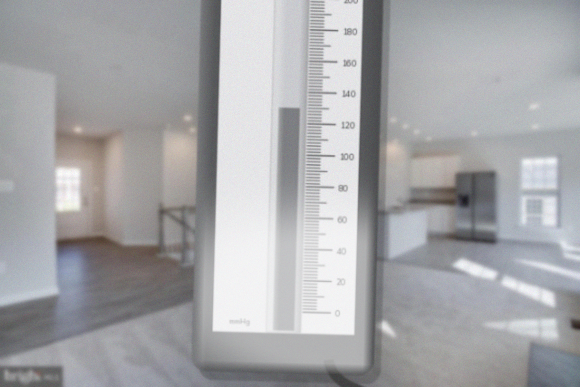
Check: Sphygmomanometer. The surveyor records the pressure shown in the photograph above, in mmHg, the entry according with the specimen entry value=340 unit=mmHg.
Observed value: value=130 unit=mmHg
